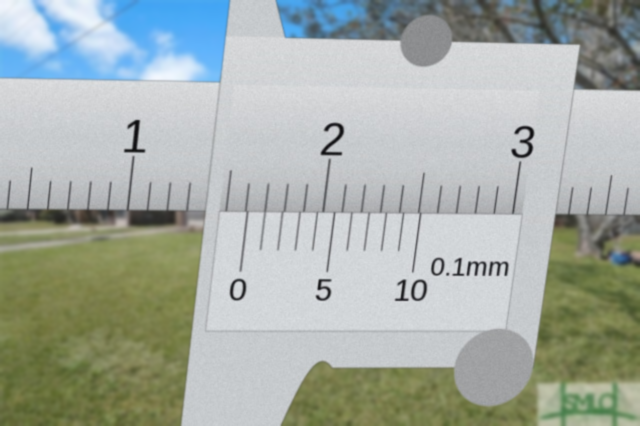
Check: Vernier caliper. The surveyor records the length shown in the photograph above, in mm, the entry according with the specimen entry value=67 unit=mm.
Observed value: value=16.1 unit=mm
